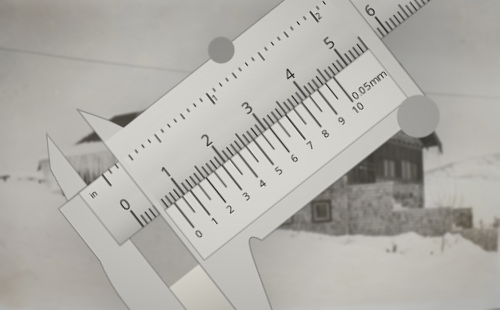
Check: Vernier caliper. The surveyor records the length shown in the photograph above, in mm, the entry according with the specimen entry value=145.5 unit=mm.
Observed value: value=7.5 unit=mm
